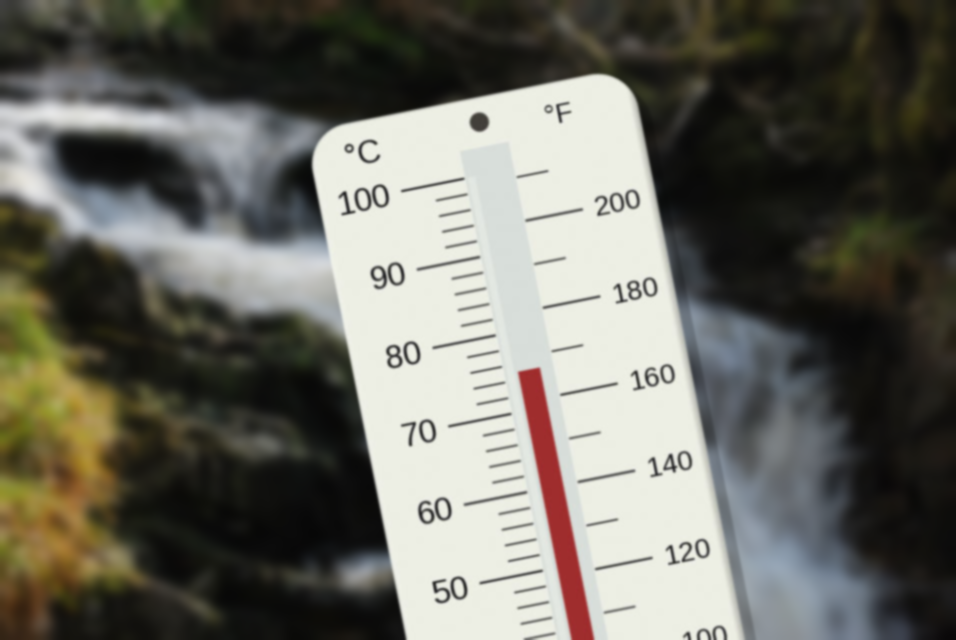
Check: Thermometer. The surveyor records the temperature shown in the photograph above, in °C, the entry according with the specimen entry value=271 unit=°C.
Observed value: value=75 unit=°C
